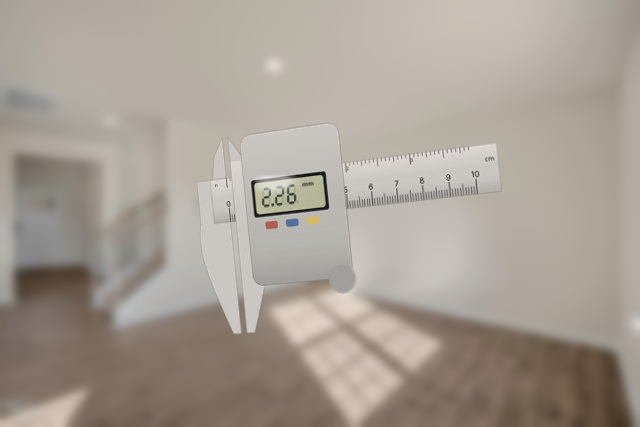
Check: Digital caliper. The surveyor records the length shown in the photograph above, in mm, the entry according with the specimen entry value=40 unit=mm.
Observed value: value=2.26 unit=mm
